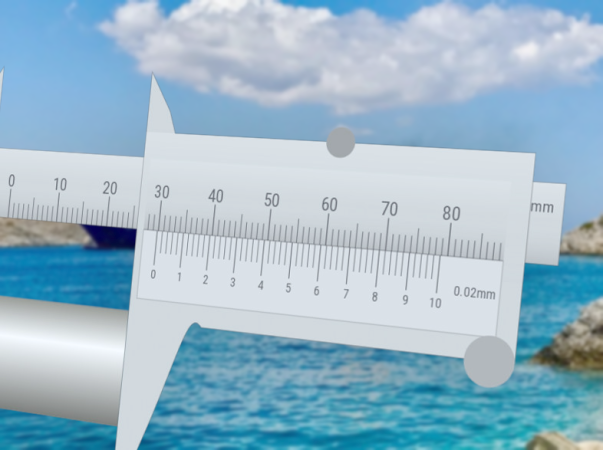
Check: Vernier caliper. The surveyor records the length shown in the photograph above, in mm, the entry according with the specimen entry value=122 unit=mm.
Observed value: value=29.8 unit=mm
